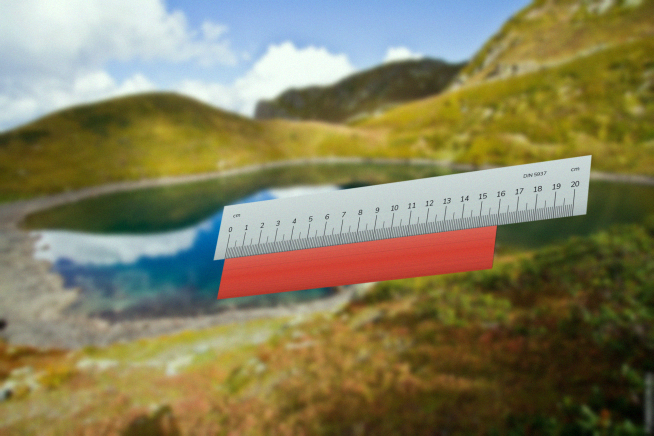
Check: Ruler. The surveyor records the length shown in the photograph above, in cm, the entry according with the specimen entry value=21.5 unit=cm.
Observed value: value=16 unit=cm
